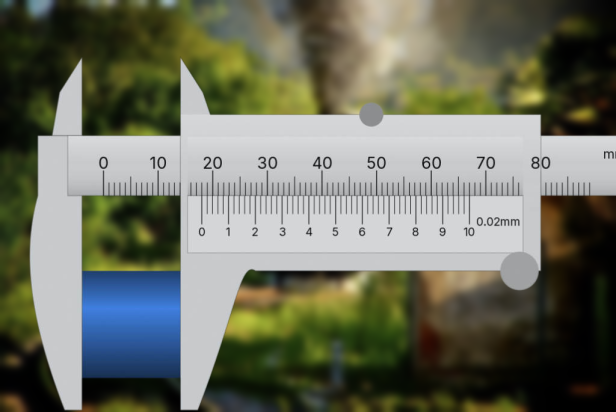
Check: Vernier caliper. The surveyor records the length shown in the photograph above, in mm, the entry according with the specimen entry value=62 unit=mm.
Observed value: value=18.0 unit=mm
